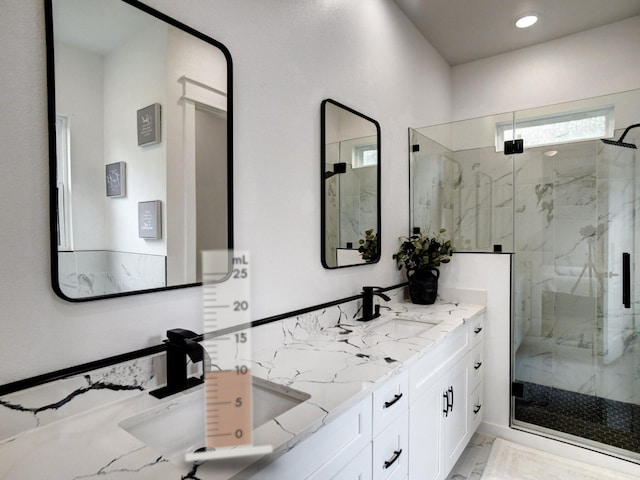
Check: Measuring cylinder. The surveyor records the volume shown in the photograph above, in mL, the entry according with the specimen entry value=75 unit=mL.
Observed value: value=10 unit=mL
